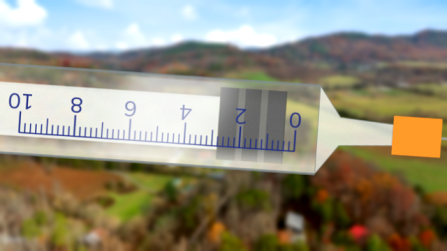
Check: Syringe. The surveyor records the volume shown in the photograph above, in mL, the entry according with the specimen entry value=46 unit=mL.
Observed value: value=0.4 unit=mL
